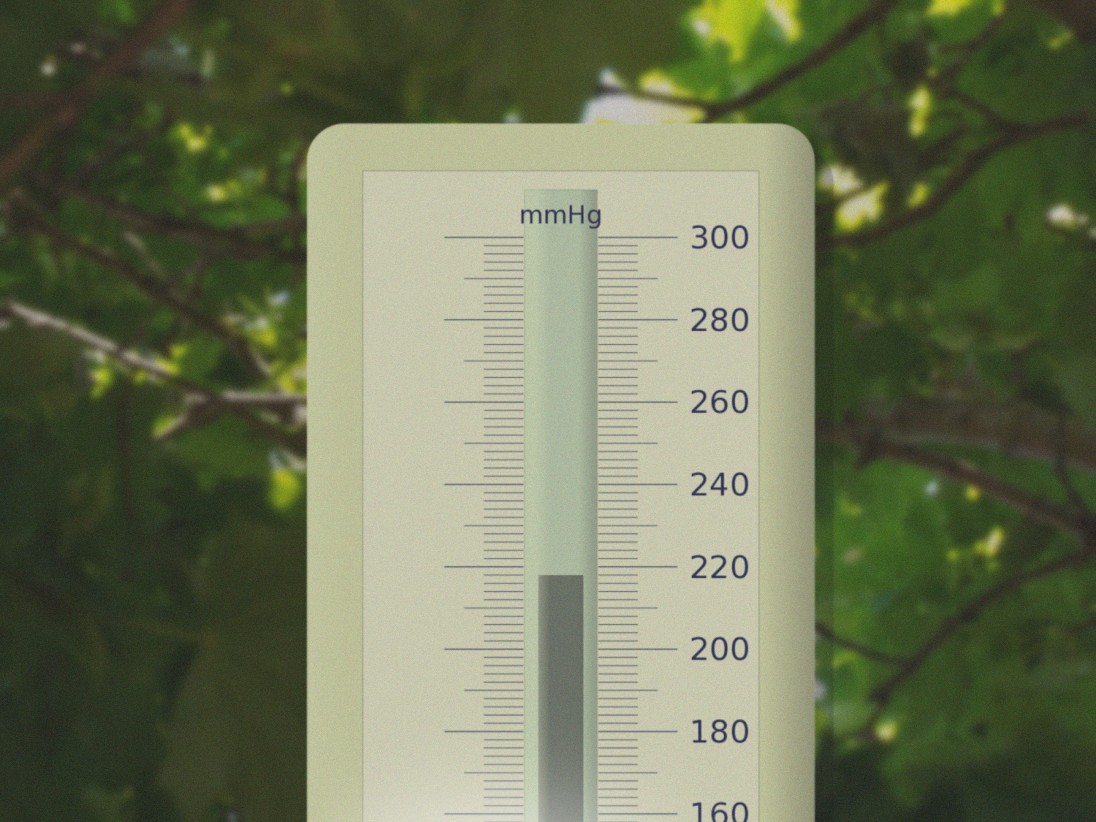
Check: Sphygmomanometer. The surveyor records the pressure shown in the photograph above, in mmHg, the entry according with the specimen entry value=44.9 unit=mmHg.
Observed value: value=218 unit=mmHg
